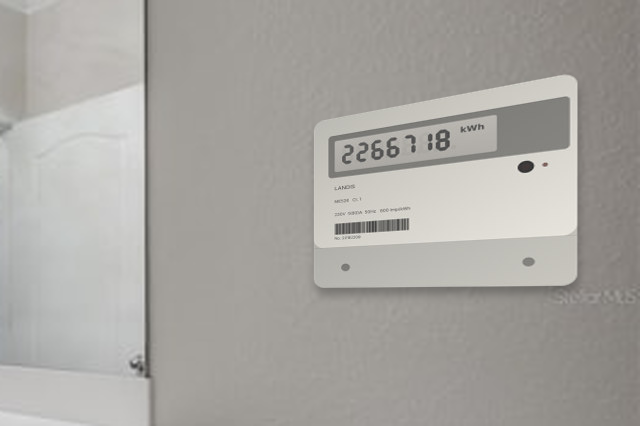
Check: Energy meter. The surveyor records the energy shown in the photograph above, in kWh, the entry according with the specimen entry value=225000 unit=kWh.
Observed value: value=2266718 unit=kWh
